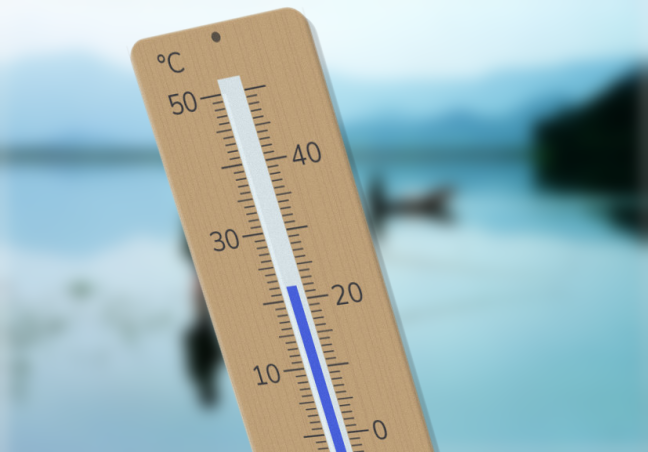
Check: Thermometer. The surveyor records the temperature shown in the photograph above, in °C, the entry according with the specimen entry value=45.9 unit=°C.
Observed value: value=22 unit=°C
